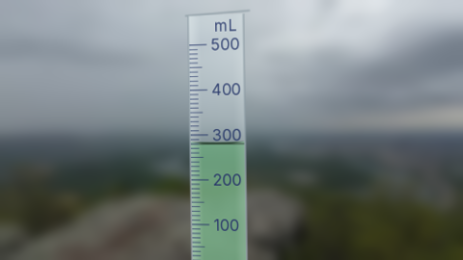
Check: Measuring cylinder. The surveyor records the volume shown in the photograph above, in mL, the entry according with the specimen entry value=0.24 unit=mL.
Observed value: value=280 unit=mL
